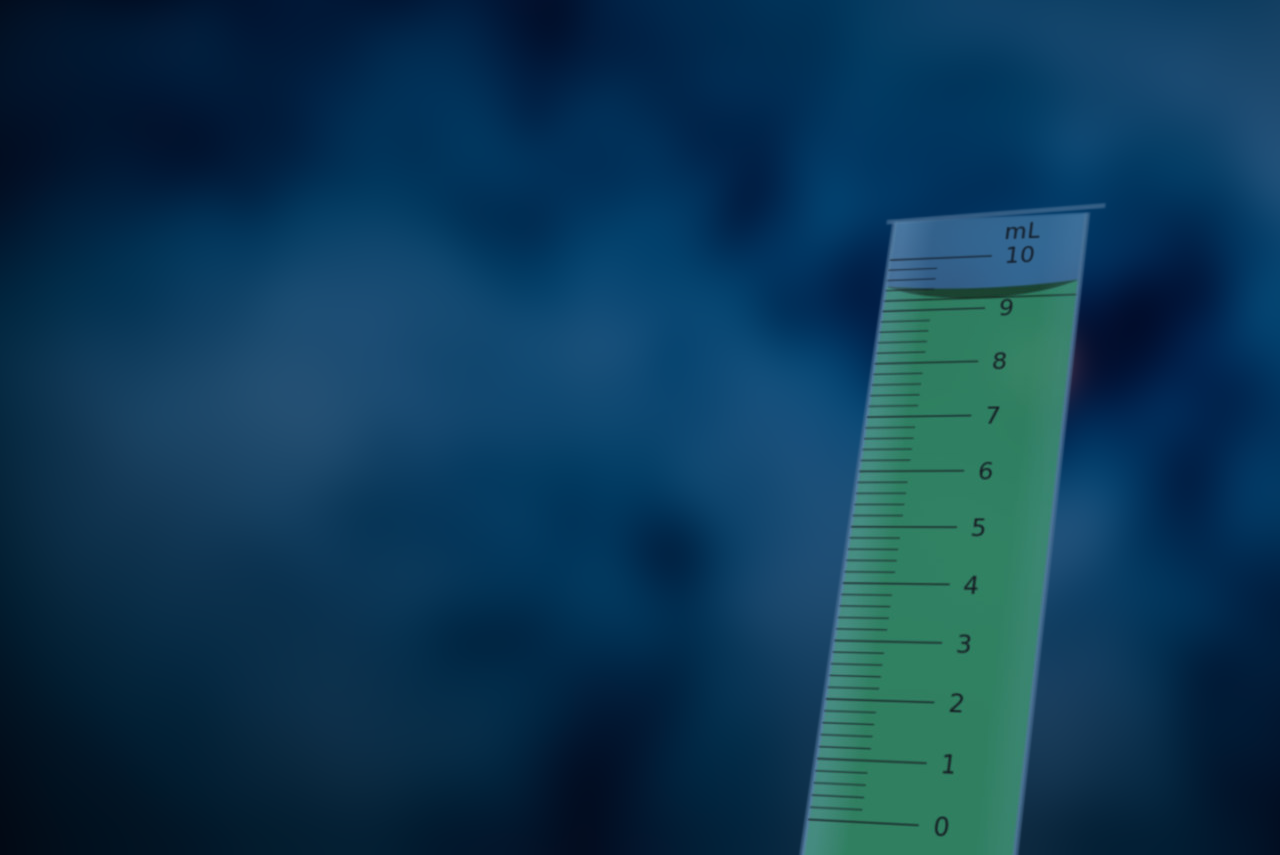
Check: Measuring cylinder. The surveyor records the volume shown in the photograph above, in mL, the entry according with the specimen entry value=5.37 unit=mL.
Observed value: value=9.2 unit=mL
